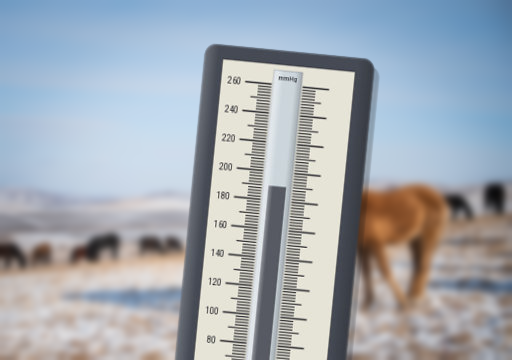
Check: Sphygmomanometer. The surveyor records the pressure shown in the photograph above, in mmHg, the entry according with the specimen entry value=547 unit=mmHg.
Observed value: value=190 unit=mmHg
